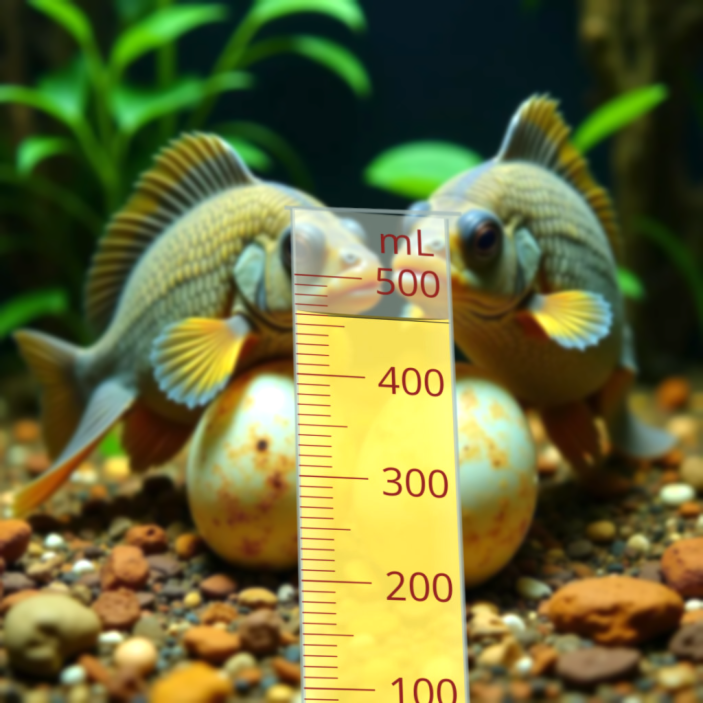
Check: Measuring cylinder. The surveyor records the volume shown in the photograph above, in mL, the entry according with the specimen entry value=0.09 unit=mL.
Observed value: value=460 unit=mL
